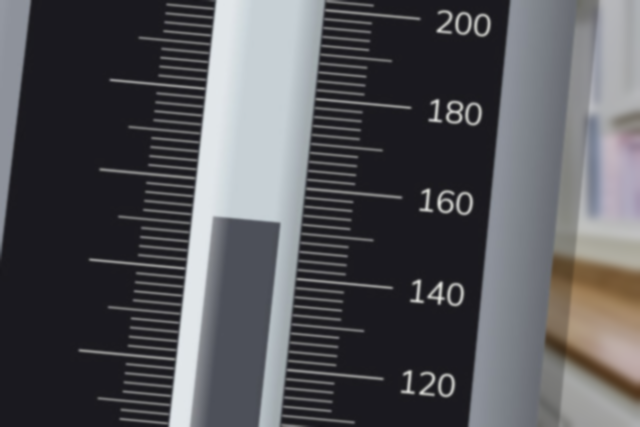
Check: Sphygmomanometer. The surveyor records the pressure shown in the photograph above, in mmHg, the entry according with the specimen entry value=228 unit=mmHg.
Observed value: value=152 unit=mmHg
